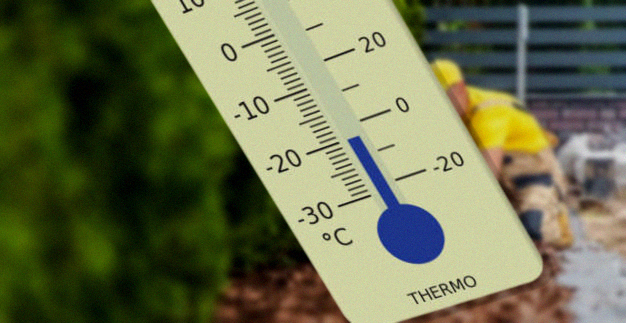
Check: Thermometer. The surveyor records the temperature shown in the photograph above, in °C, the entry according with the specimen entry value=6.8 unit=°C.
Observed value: value=-20 unit=°C
